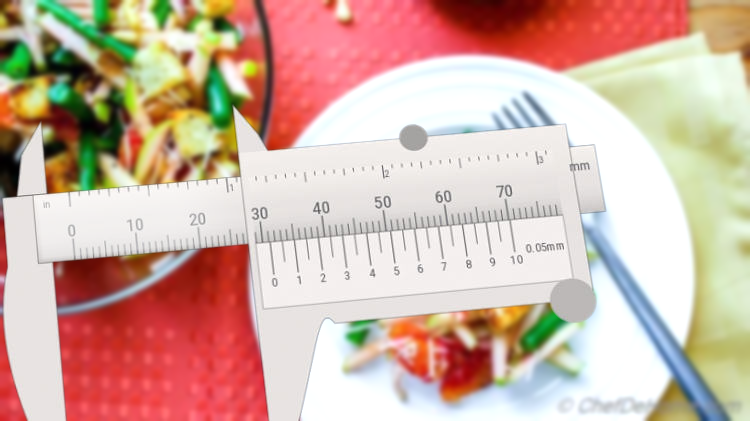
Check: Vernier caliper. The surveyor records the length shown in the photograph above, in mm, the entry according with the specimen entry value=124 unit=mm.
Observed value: value=31.2 unit=mm
